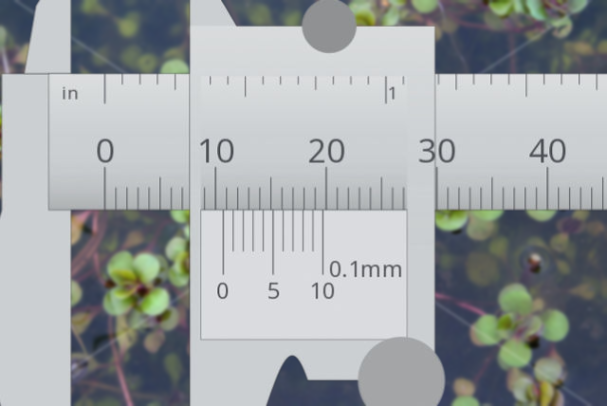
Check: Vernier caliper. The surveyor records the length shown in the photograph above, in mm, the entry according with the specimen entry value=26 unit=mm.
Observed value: value=10.7 unit=mm
